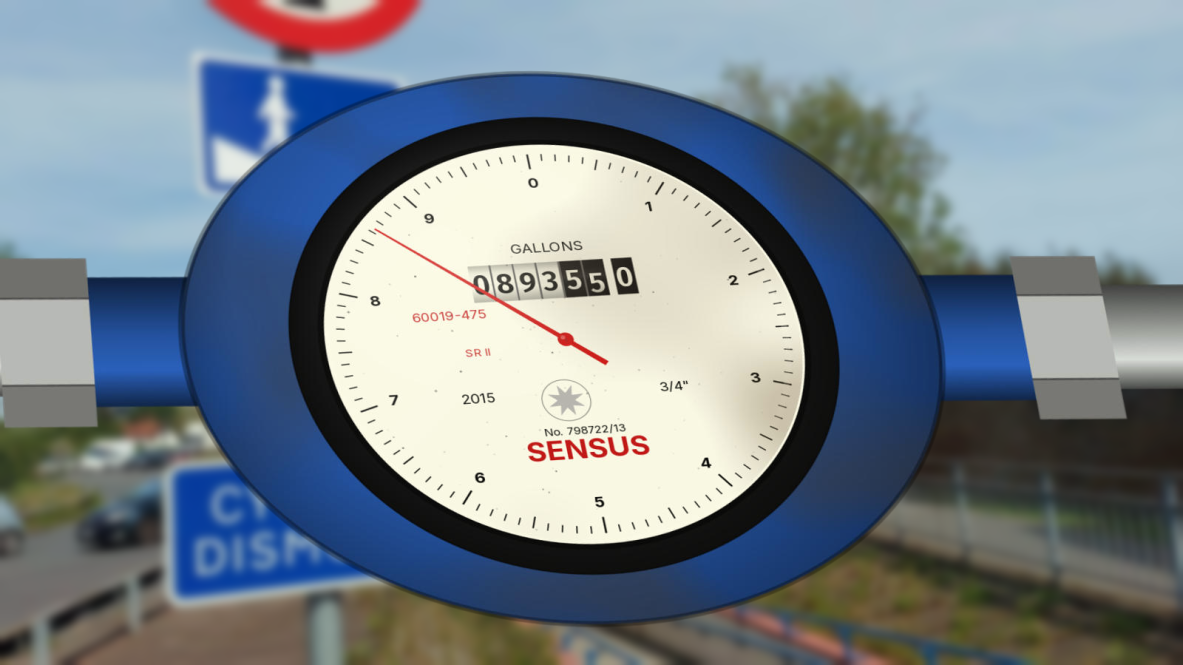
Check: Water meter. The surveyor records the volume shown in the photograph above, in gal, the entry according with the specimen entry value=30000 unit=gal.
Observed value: value=893548.6 unit=gal
